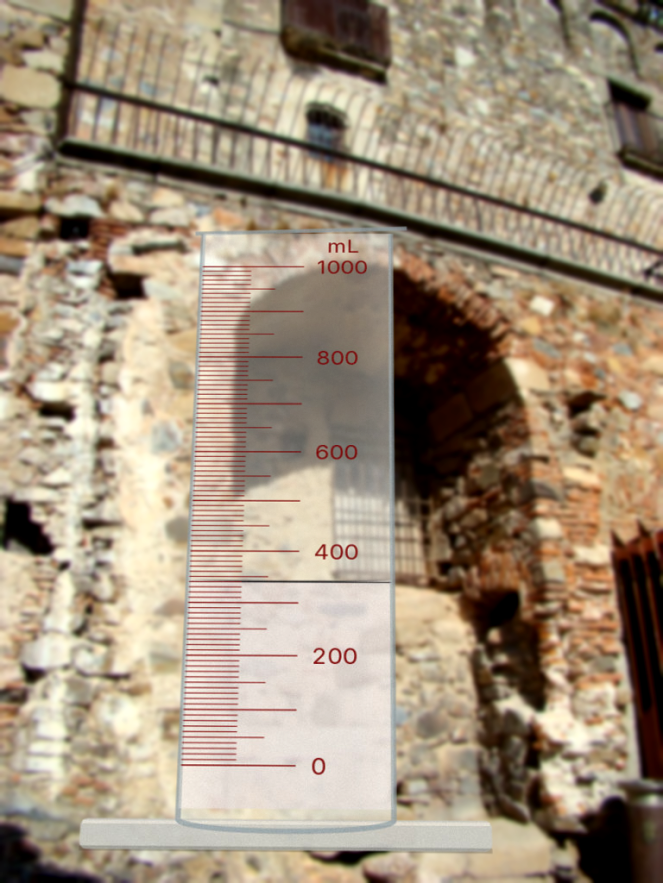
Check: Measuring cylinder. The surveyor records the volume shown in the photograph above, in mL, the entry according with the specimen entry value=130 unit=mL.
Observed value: value=340 unit=mL
